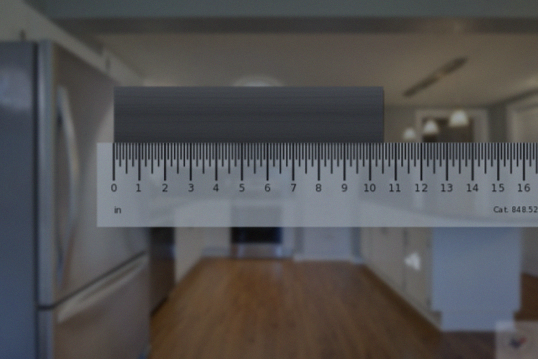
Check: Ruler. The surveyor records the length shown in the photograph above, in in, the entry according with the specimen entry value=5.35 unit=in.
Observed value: value=10.5 unit=in
